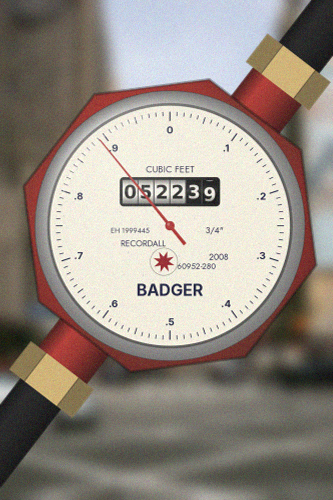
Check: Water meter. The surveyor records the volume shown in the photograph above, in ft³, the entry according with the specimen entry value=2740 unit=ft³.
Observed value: value=52238.89 unit=ft³
